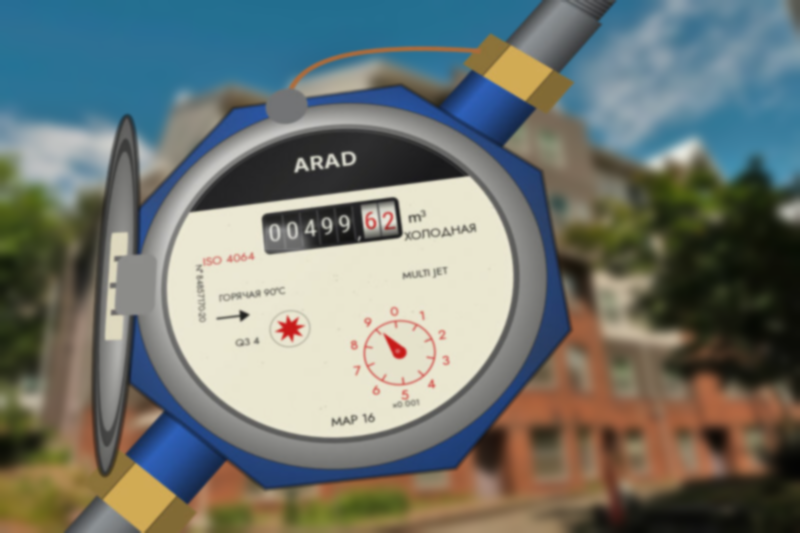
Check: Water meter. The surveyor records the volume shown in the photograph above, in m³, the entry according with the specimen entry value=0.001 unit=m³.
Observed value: value=499.619 unit=m³
